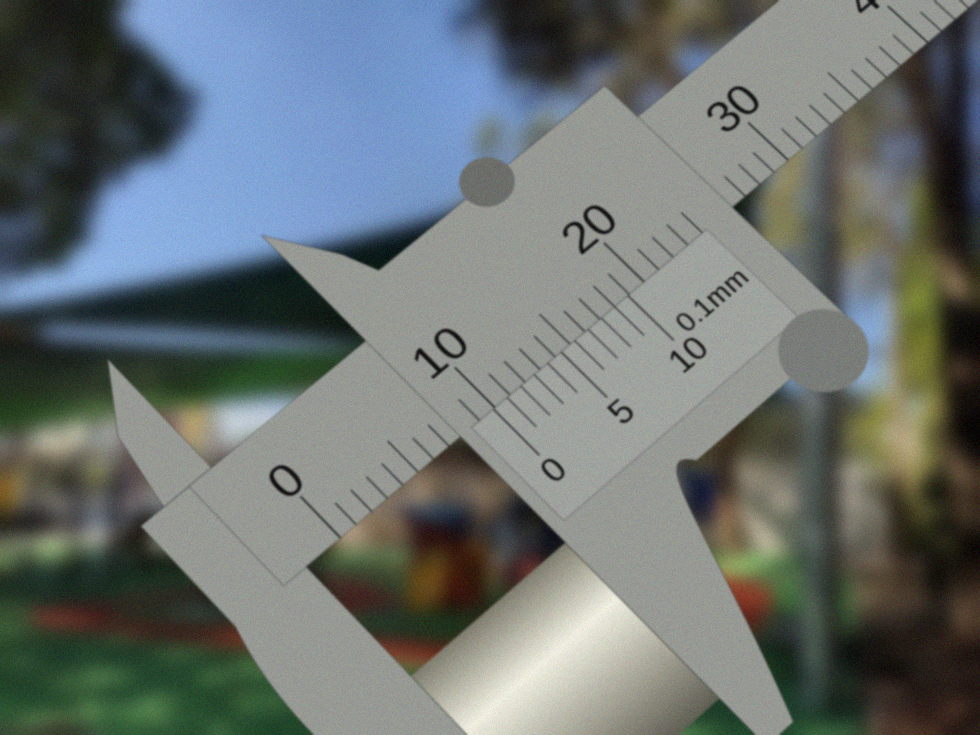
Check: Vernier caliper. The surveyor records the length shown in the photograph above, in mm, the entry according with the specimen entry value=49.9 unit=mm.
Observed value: value=9.9 unit=mm
